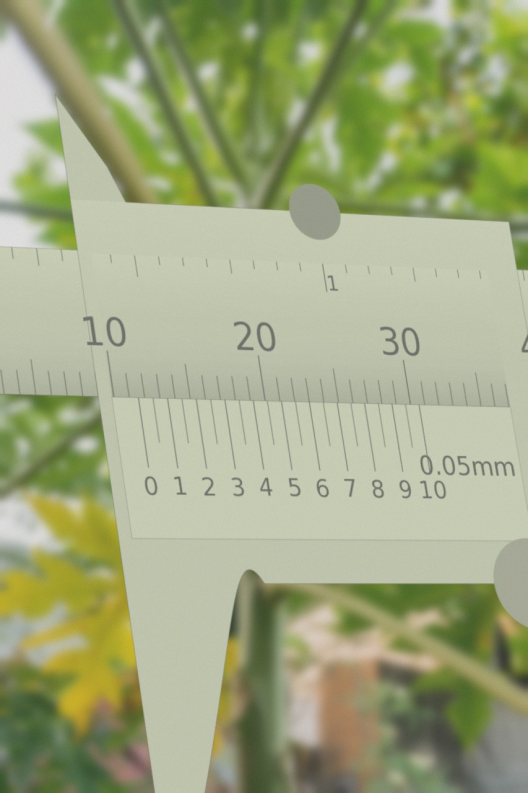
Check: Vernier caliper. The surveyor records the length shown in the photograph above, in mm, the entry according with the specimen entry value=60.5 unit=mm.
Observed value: value=11.6 unit=mm
